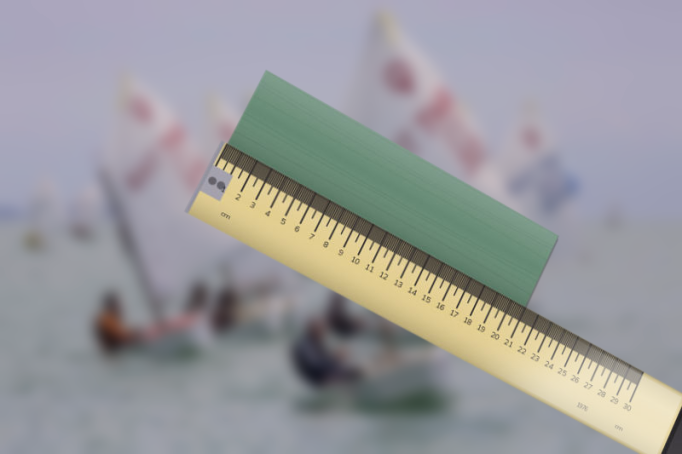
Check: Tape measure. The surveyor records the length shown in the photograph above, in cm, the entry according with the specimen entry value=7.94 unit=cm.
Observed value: value=21 unit=cm
